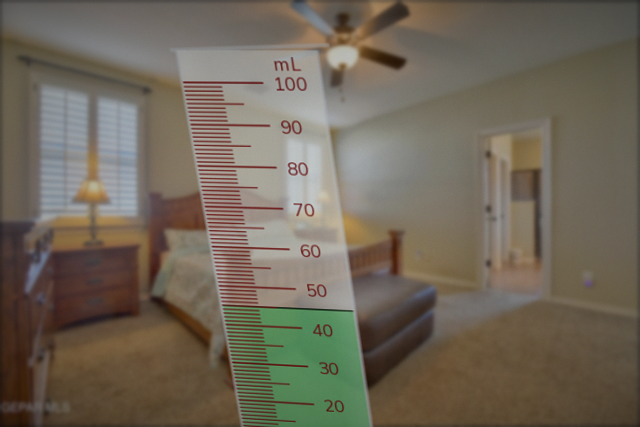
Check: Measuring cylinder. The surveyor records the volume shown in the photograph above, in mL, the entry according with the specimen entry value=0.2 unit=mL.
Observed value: value=45 unit=mL
